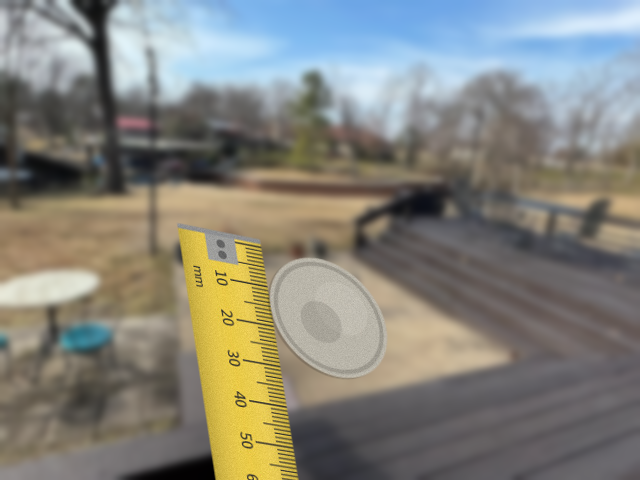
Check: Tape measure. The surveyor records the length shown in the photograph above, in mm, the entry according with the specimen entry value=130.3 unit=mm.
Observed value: value=30 unit=mm
